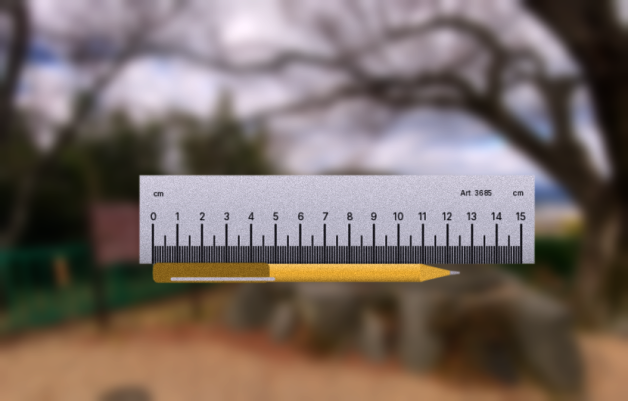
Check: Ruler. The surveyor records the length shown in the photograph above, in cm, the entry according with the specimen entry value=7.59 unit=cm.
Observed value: value=12.5 unit=cm
